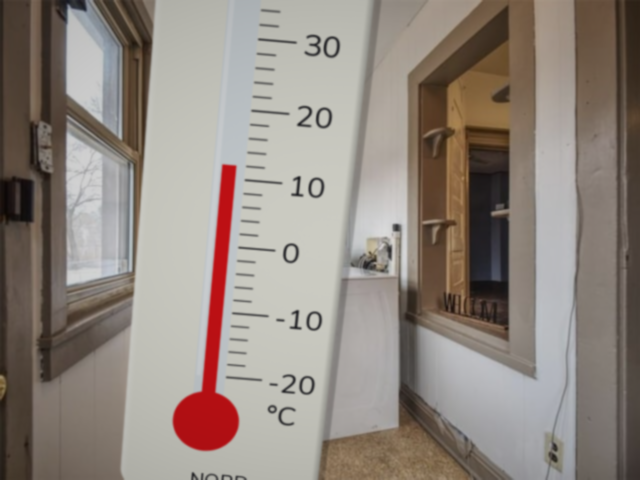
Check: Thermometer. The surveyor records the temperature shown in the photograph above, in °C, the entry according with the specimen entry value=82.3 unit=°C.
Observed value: value=12 unit=°C
